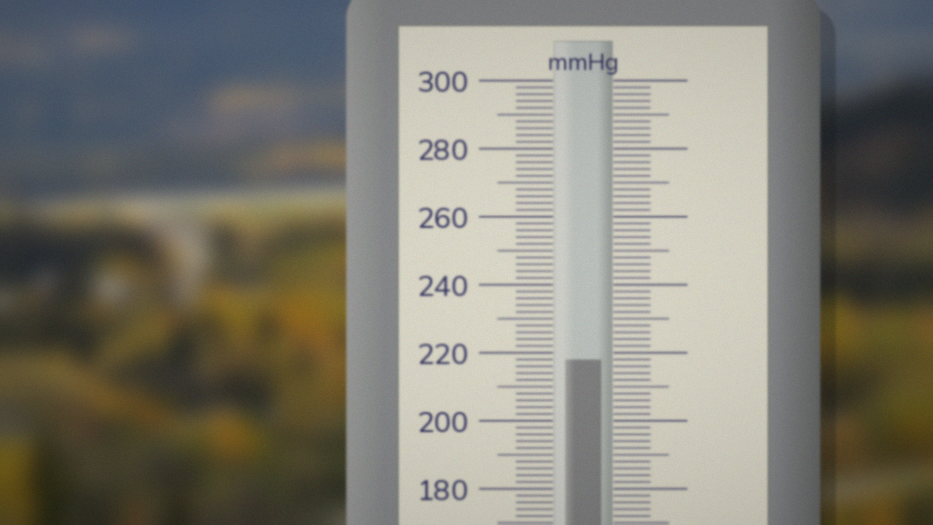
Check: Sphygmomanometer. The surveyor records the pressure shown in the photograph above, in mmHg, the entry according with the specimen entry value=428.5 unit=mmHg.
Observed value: value=218 unit=mmHg
